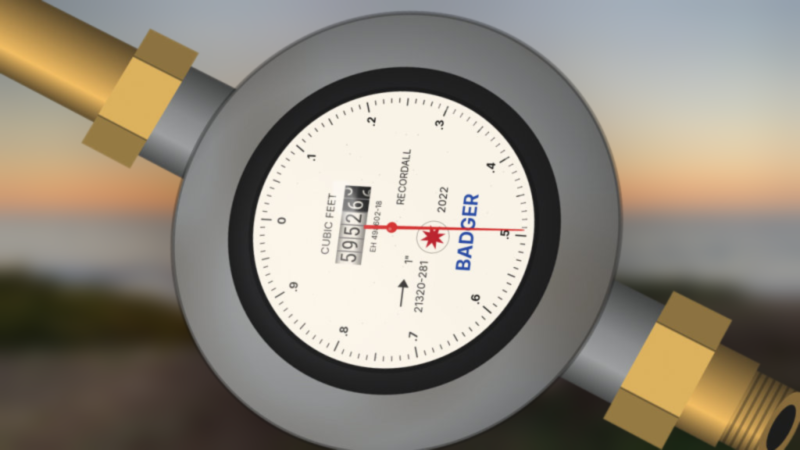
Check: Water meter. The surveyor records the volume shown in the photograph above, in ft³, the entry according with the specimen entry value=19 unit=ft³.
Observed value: value=595265.49 unit=ft³
